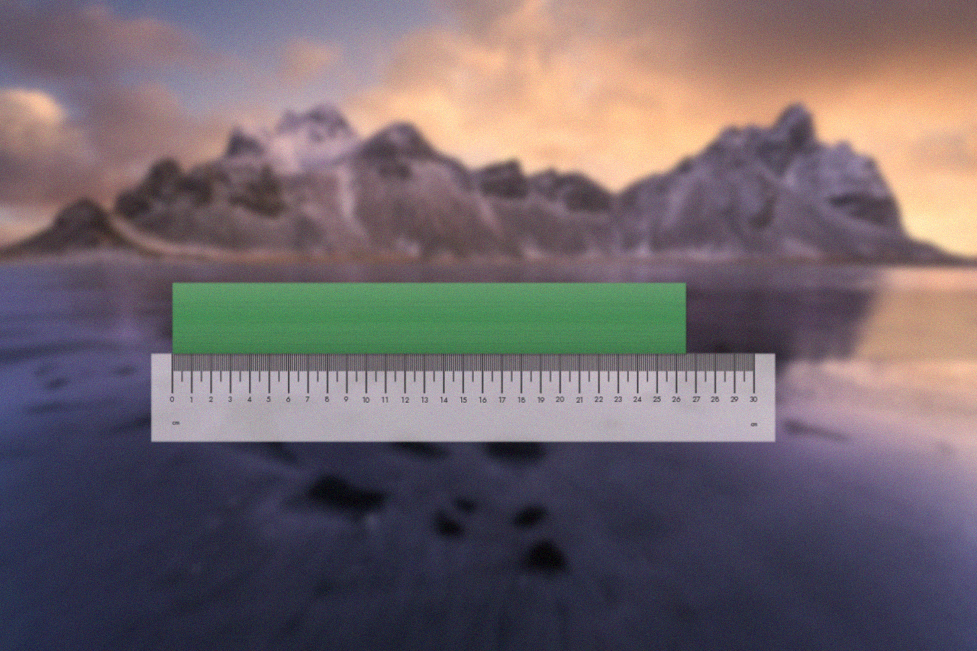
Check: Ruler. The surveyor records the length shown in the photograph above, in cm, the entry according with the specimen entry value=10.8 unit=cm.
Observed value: value=26.5 unit=cm
